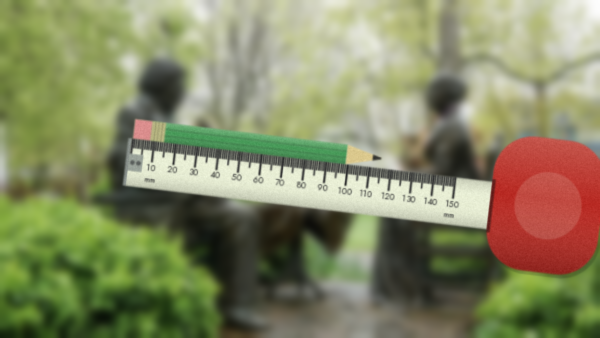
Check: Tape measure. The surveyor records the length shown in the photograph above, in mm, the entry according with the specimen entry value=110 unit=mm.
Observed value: value=115 unit=mm
